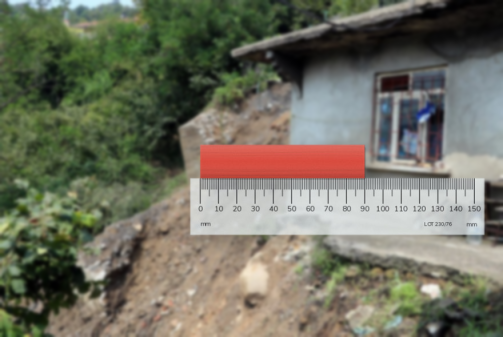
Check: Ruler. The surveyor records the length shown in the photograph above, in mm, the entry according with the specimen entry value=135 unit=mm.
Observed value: value=90 unit=mm
